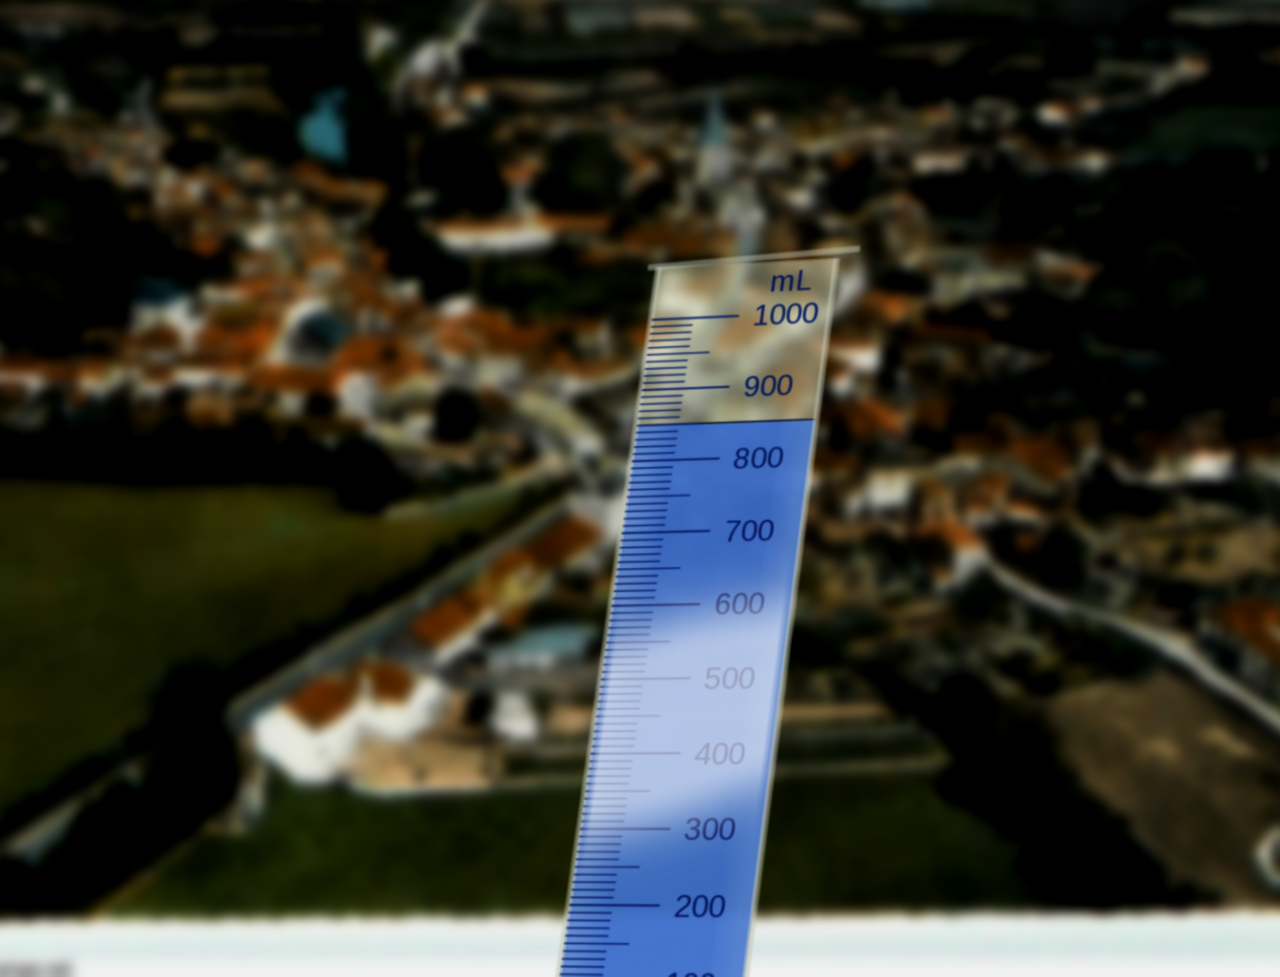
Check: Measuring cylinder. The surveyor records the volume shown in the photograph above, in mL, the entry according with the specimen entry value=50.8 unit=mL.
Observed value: value=850 unit=mL
